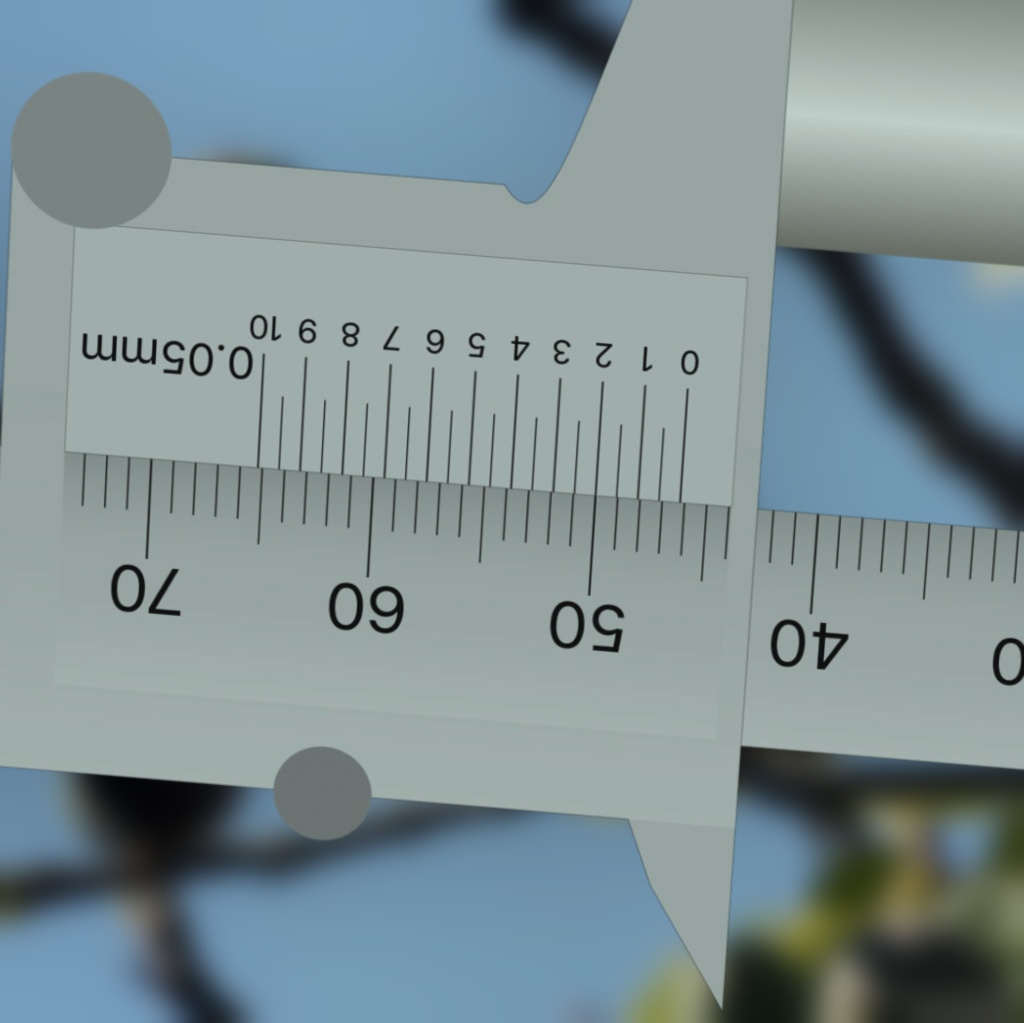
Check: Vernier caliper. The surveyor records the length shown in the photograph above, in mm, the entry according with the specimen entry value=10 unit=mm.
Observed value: value=46.2 unit=mm
